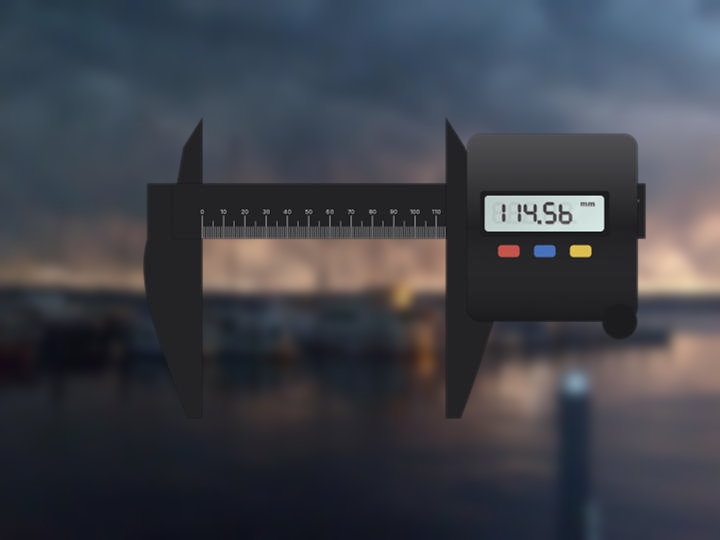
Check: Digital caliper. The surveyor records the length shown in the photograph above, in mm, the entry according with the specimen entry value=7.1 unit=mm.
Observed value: value=114.56 unit=mm
